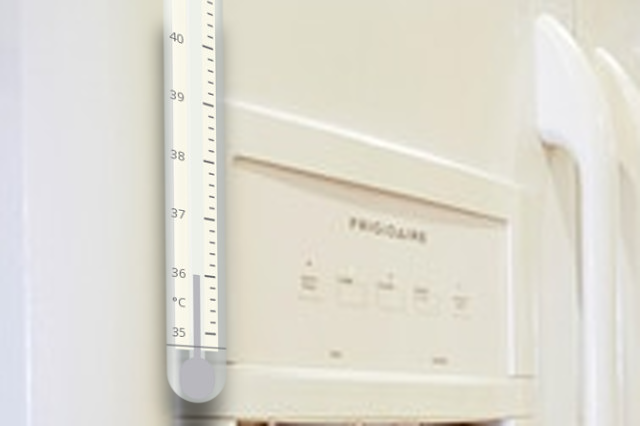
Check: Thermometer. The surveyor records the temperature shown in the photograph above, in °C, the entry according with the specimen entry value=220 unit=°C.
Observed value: value=36 unit=°C
